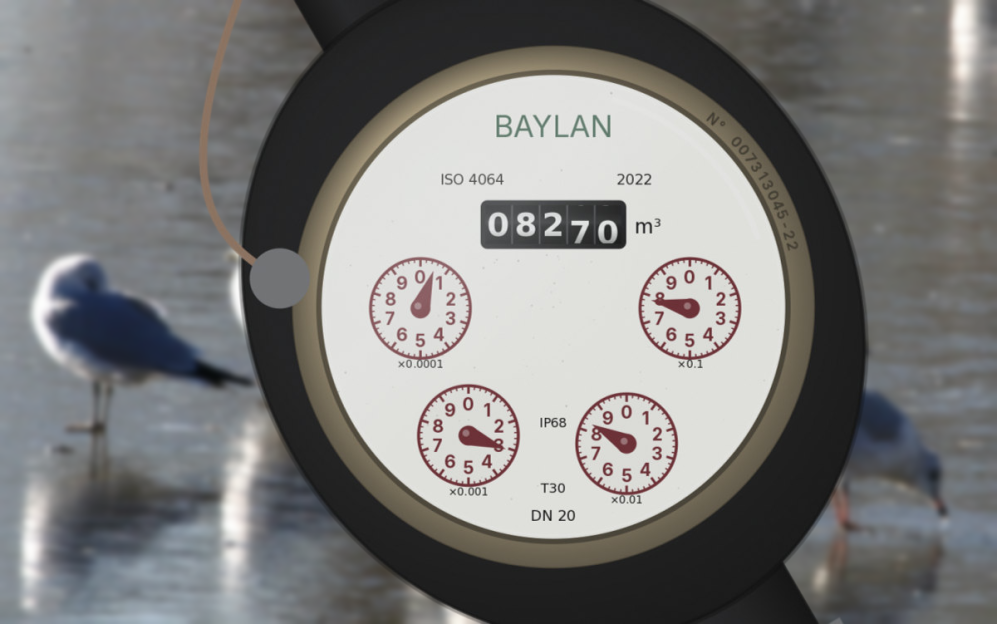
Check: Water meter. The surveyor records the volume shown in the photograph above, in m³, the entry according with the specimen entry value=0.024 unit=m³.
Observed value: value=8269.7830 unit=m³
